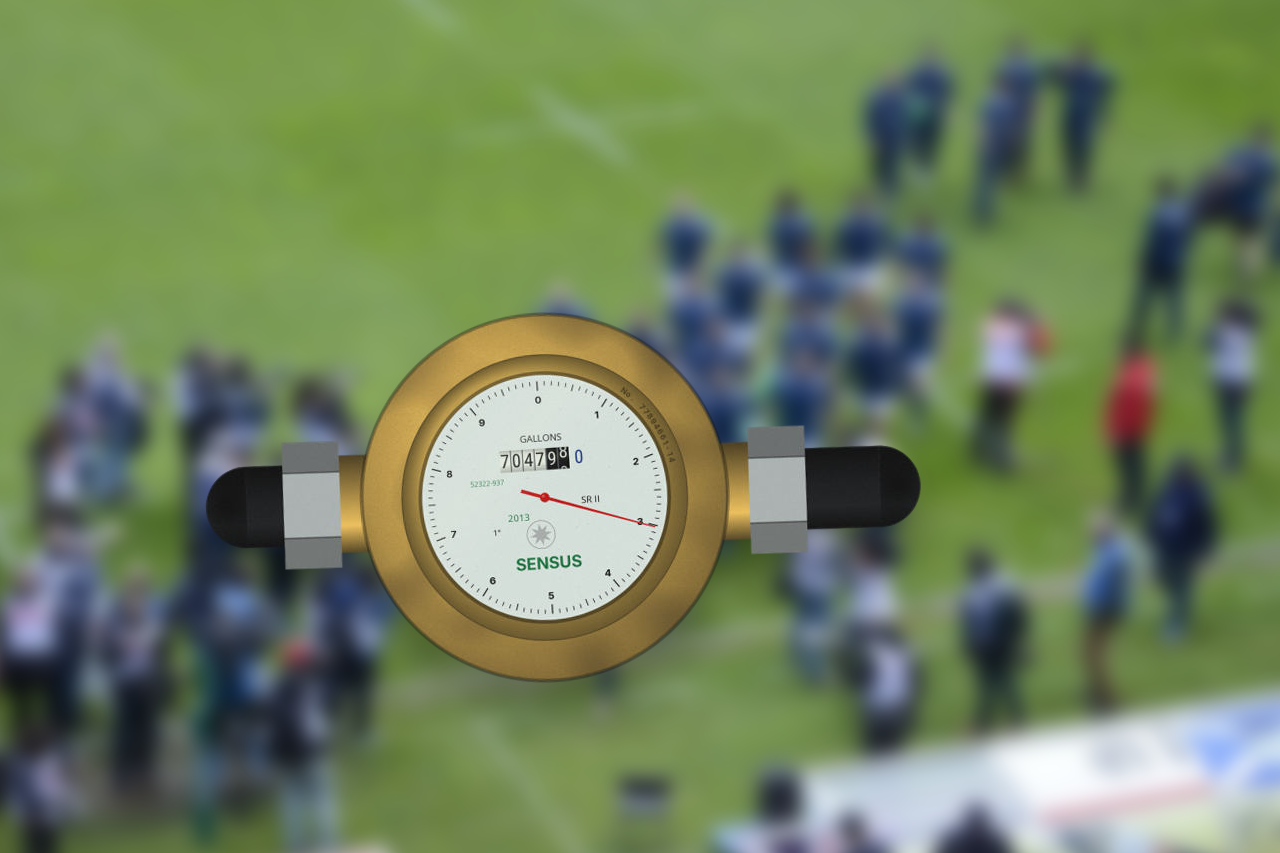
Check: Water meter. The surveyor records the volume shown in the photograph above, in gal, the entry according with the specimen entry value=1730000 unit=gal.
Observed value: value=7047983.0 unit=gal
